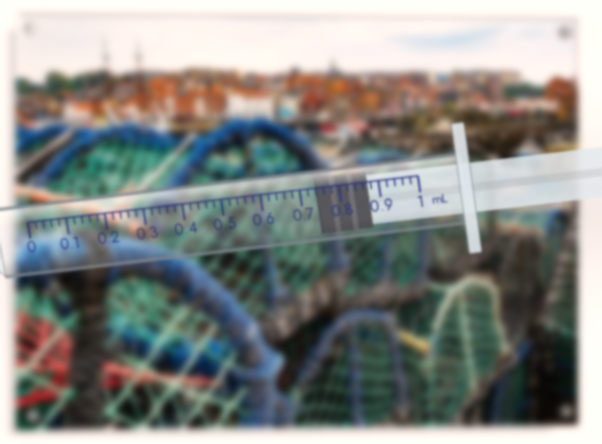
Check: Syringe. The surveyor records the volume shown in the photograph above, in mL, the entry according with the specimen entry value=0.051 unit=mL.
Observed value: value=0.74 unit=mL
